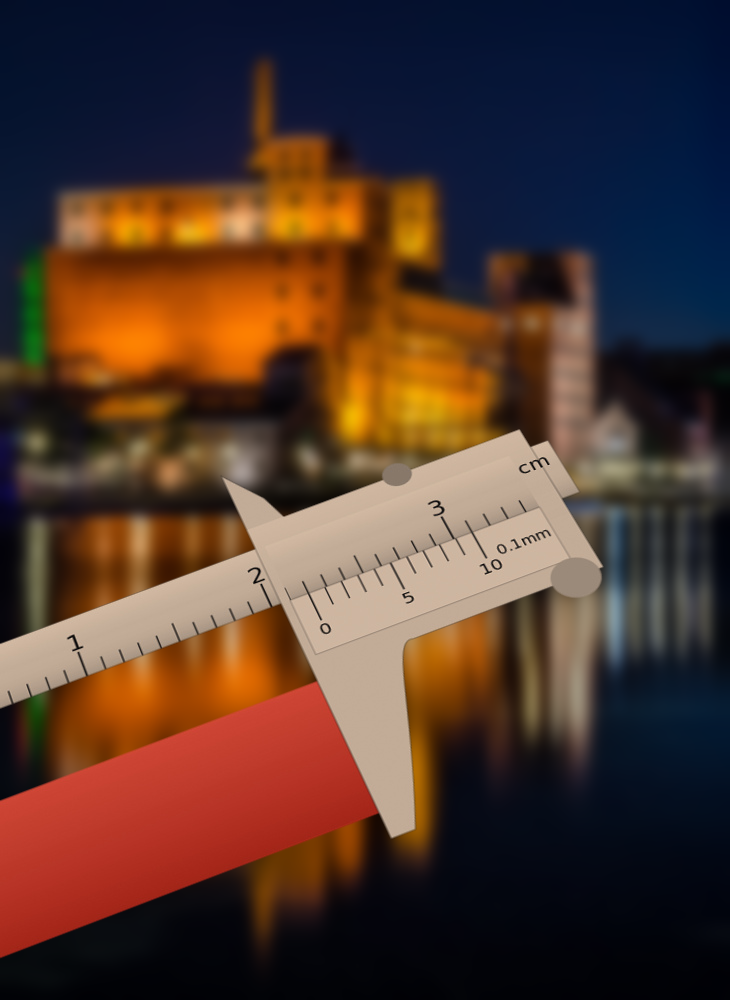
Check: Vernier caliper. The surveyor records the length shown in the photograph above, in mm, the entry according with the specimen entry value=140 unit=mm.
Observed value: value=22.0 unit=mm
